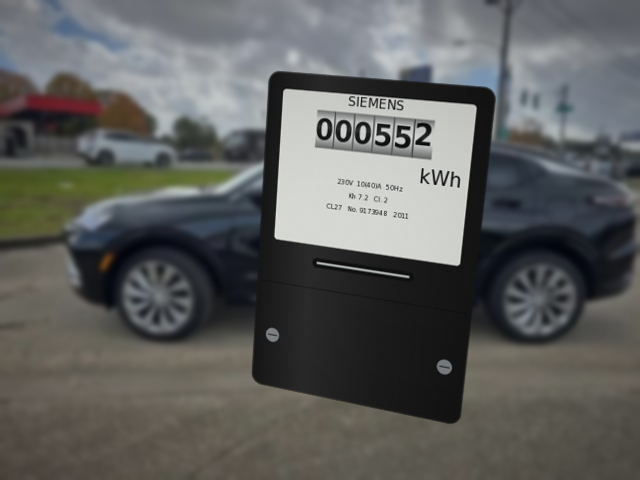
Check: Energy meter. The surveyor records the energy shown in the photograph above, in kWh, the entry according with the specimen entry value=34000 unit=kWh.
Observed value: value=552 unit=kWh
